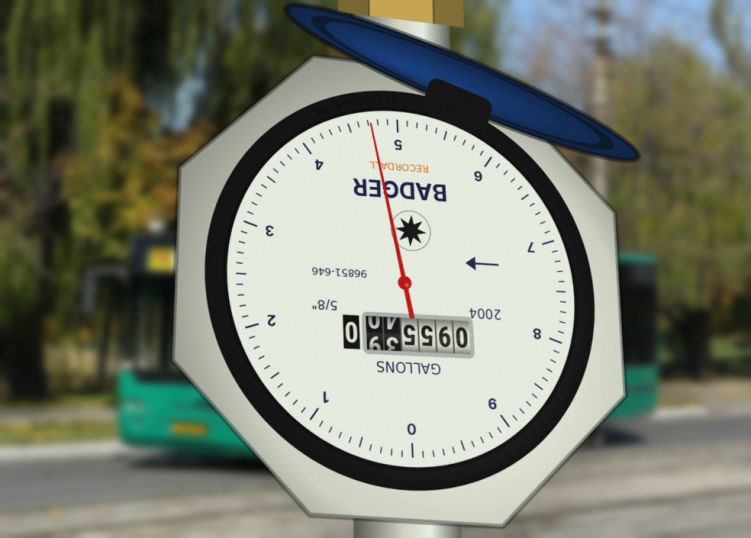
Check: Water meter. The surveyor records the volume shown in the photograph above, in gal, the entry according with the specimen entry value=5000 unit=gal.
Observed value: value=955394.7 unit=gal
